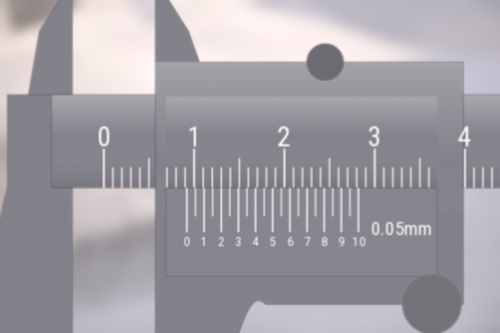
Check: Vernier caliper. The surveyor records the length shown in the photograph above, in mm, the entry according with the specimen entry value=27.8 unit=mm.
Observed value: value=9.2 unit=mm
